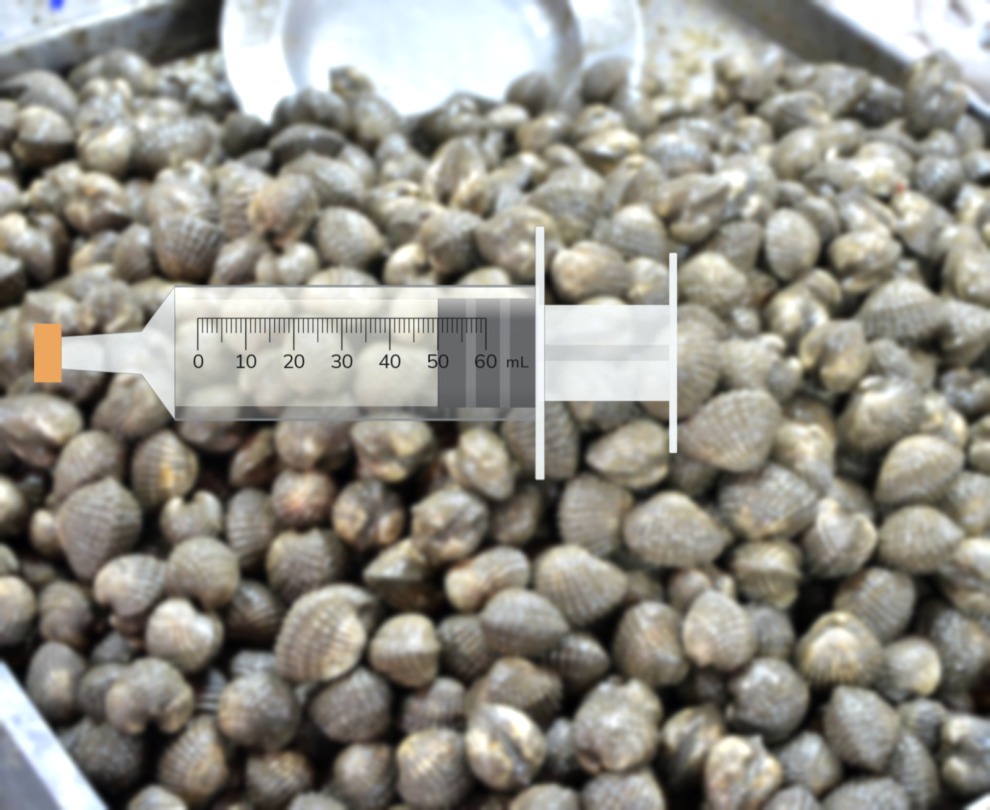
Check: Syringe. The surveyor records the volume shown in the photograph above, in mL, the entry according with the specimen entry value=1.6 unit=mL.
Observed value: value=50 unit=mL
